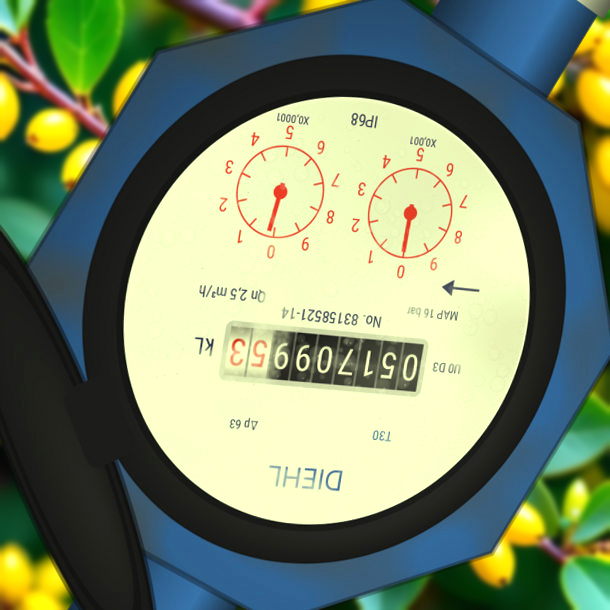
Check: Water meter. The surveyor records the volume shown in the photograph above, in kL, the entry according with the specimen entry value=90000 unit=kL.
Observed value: value=517099.5300 unit=kL
